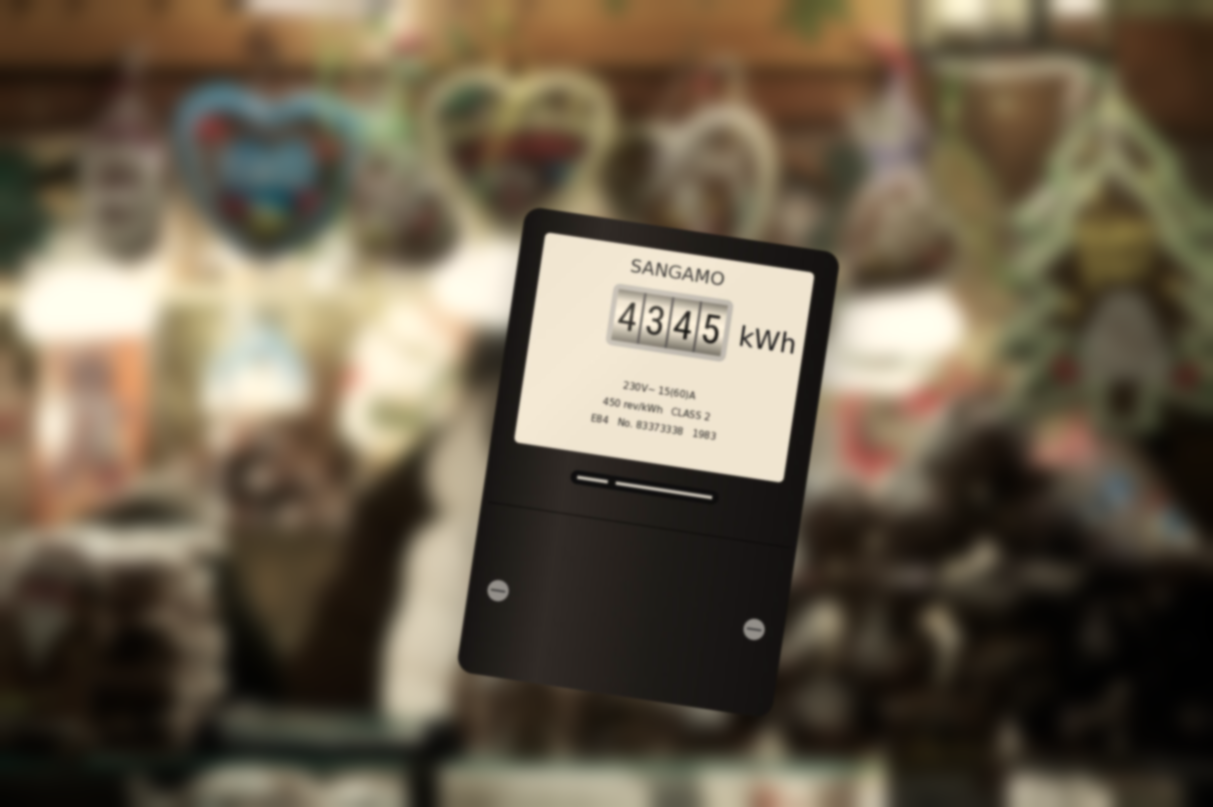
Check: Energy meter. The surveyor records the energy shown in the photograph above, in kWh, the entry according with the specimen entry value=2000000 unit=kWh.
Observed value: value=4345 unit=kWh
